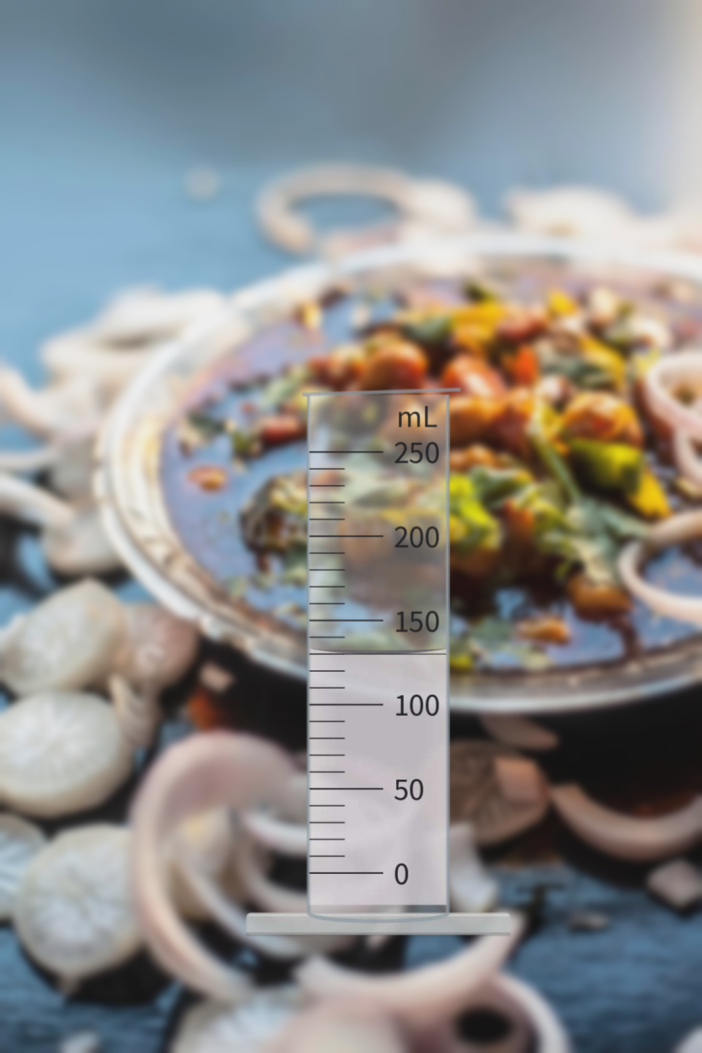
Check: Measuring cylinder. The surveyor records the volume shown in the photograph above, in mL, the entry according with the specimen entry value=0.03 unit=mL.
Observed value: value=130 unit=mL
